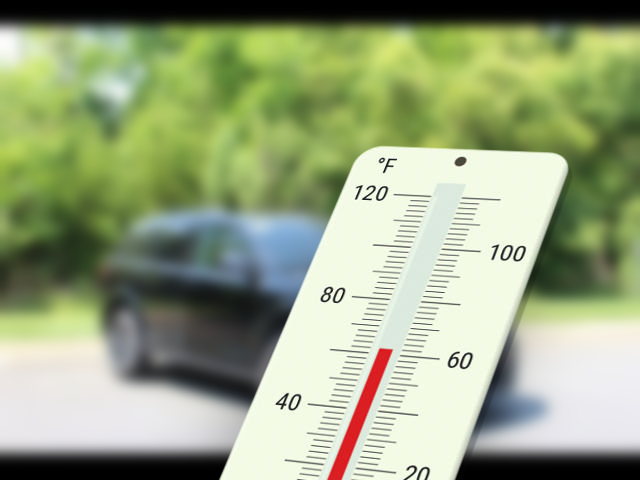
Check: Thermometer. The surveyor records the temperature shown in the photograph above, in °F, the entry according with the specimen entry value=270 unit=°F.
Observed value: value=62 unit=°F
